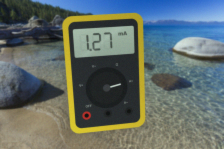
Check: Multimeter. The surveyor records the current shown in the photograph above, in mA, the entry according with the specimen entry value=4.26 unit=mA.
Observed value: value=1.27 unit=mA
